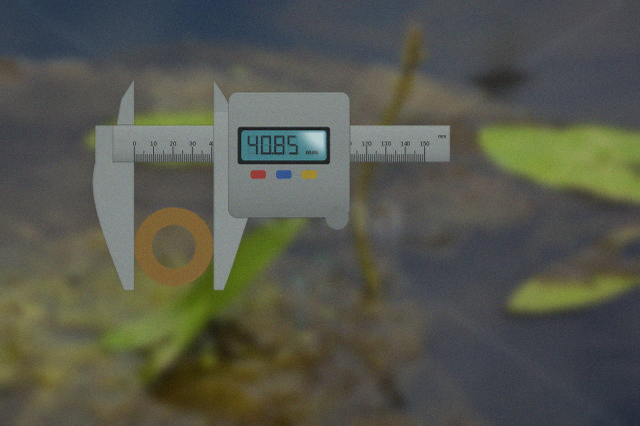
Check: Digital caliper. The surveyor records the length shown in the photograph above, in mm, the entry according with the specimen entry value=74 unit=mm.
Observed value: value=40.85 unit=mm
